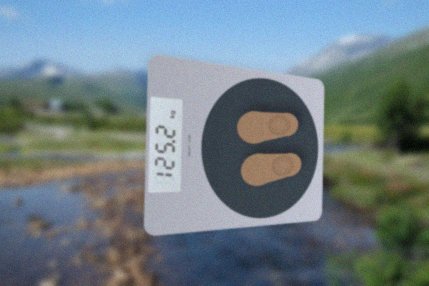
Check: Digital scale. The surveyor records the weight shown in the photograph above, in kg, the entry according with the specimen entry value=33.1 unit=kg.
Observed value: value=125.2 unit=kg
